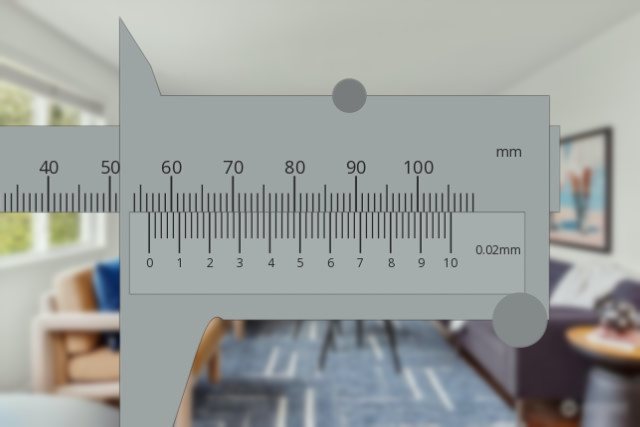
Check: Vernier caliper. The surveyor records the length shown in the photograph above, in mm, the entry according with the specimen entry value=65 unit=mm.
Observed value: value=56.4 unit=mm
